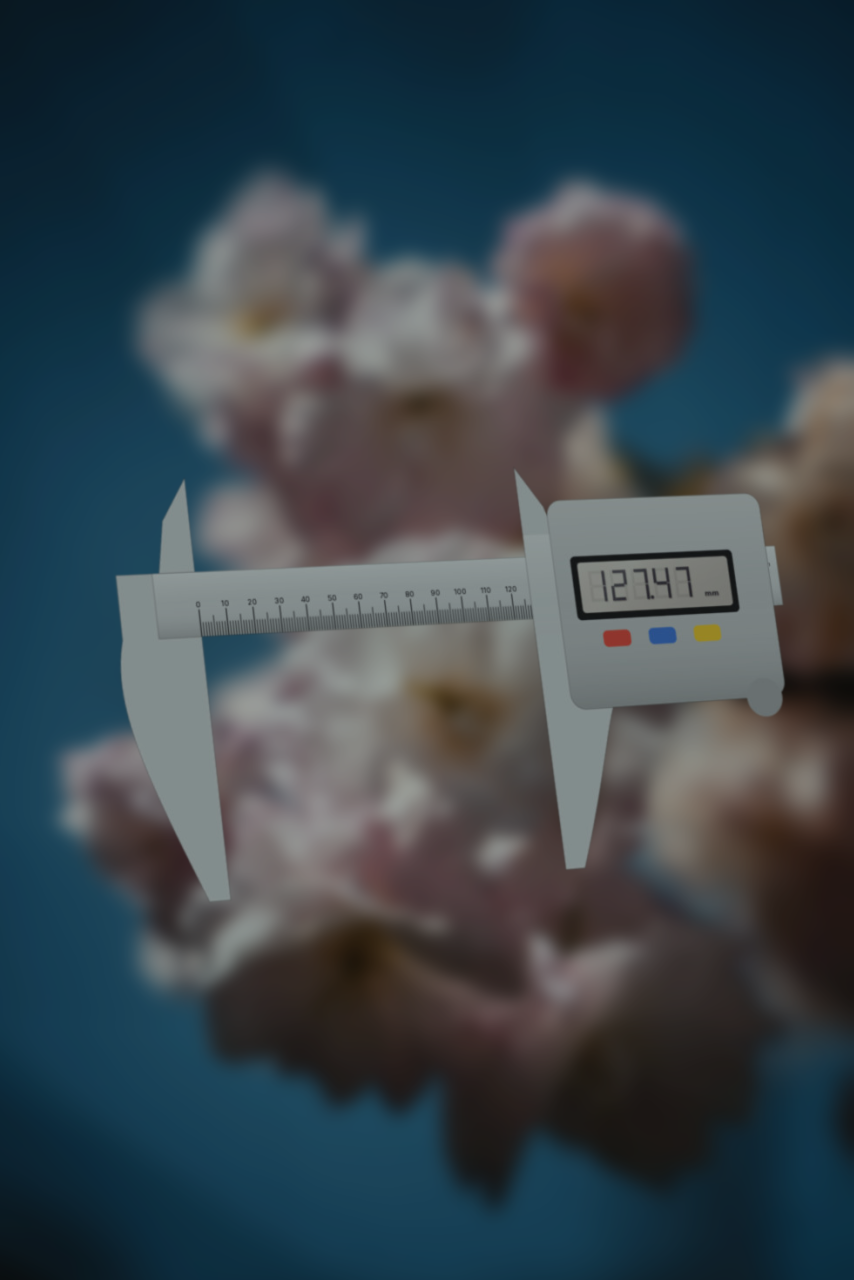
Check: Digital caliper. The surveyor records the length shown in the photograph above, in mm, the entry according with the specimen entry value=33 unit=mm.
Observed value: value=127.47 unit=mm
